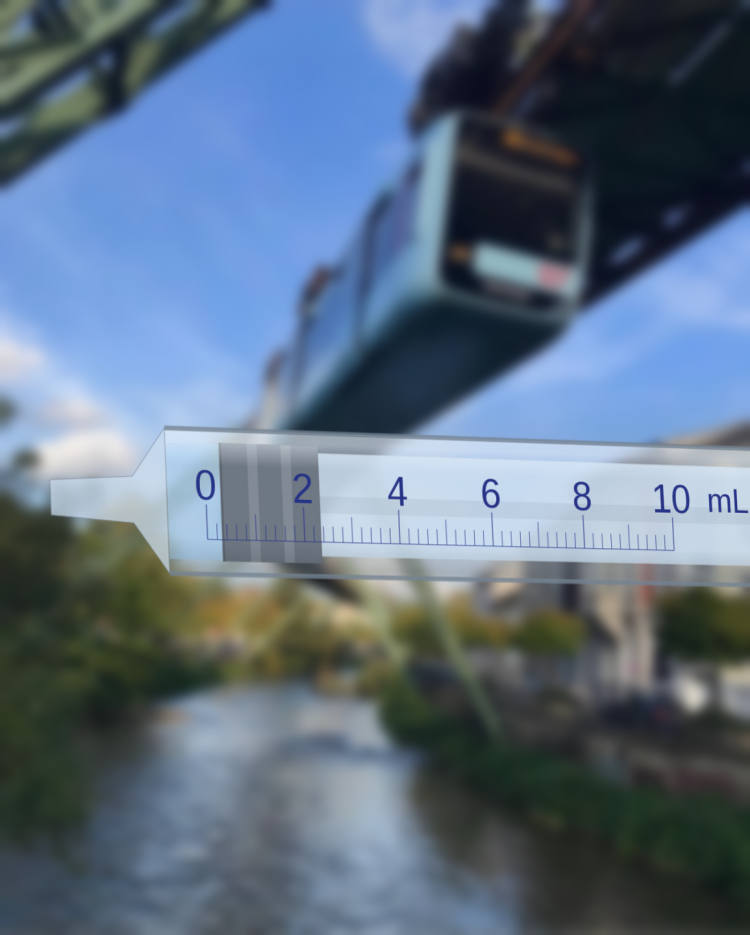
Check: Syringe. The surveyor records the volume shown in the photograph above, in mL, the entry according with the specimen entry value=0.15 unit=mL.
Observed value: value=0.3 unit=mL
